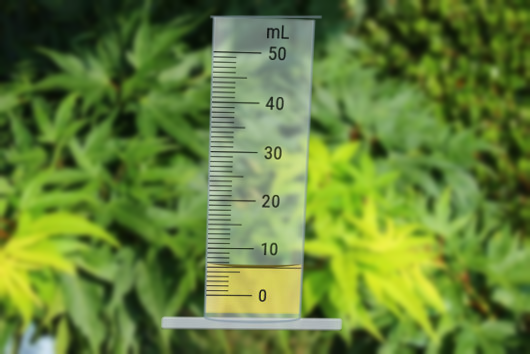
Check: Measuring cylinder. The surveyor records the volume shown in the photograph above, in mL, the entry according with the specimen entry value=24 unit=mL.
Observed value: value=6 unit=mL
